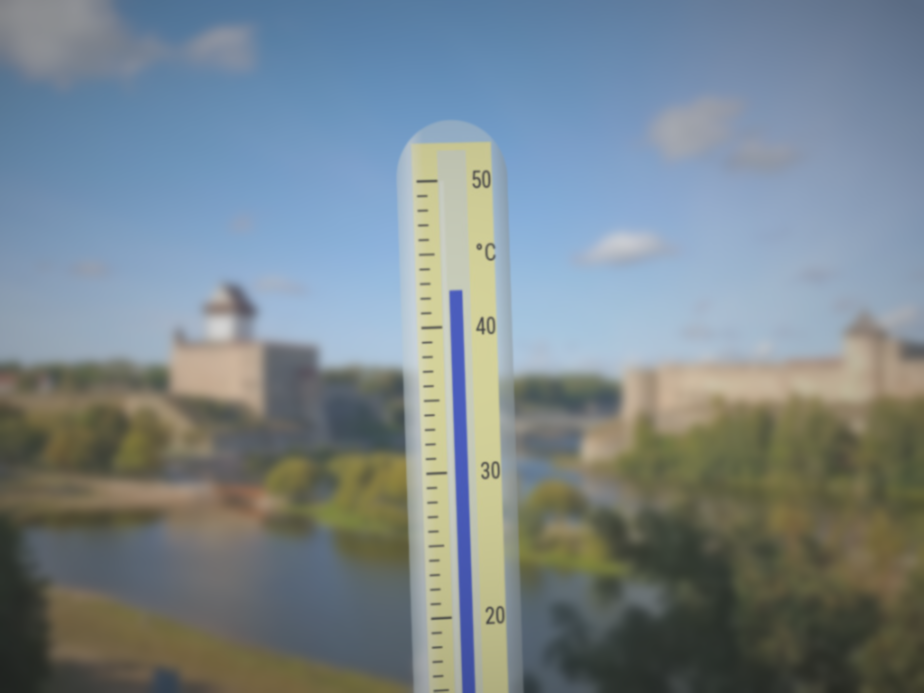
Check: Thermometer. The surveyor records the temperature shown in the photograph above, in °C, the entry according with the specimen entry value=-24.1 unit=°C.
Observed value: value=42.5 unit=°C
